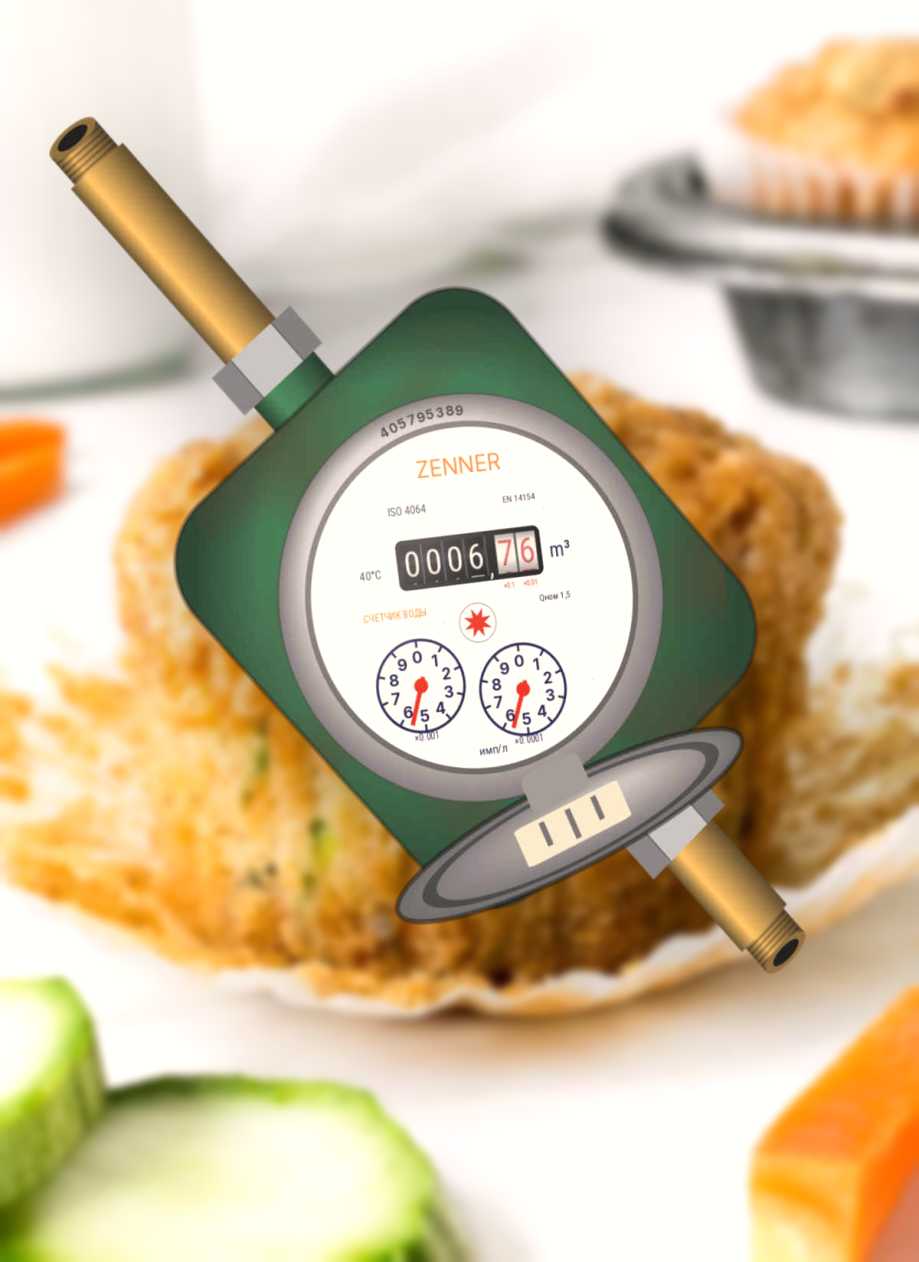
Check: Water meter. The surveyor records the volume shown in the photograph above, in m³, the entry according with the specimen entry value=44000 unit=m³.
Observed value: value=6.7655 unit=m³
